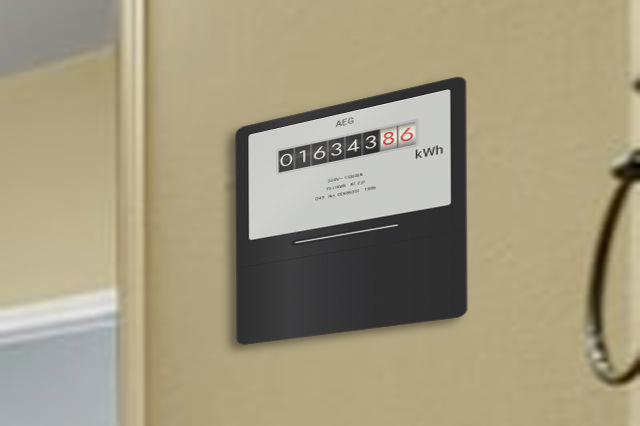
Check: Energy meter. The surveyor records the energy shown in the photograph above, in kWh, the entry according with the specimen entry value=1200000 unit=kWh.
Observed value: value=16343.86 unit=kWh
